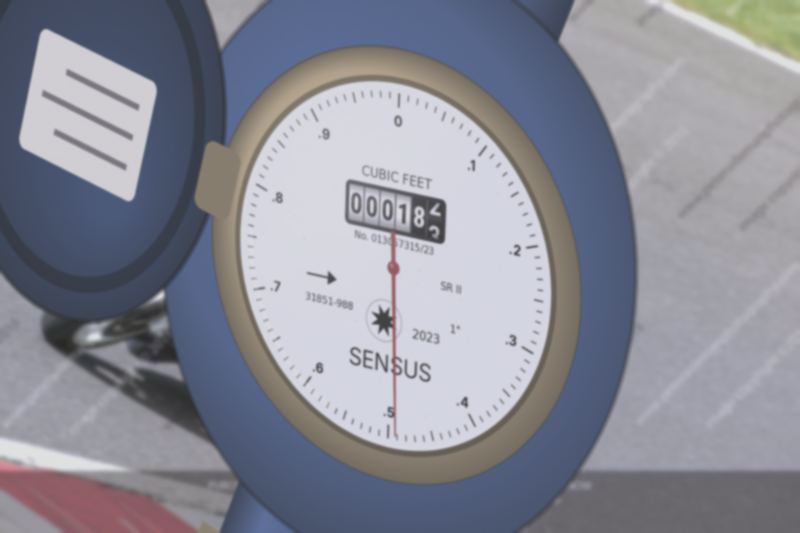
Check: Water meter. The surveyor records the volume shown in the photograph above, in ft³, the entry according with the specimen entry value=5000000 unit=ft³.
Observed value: value=182.49 unit=ft³
